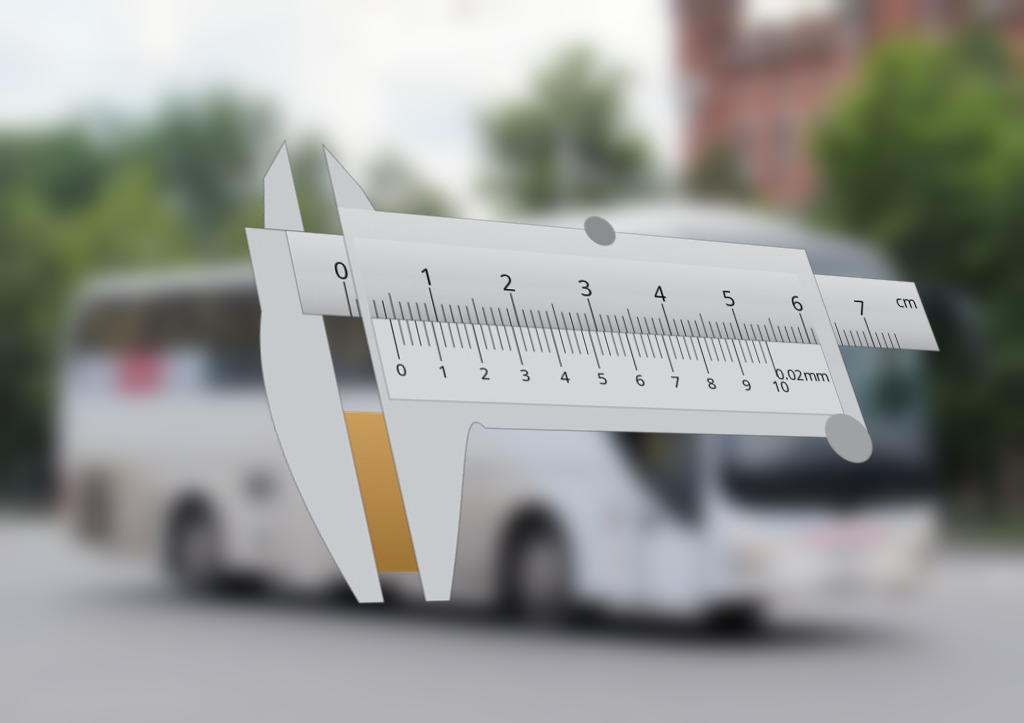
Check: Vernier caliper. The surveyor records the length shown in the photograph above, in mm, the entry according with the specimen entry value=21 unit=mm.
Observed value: value=4.4 unit=mm
